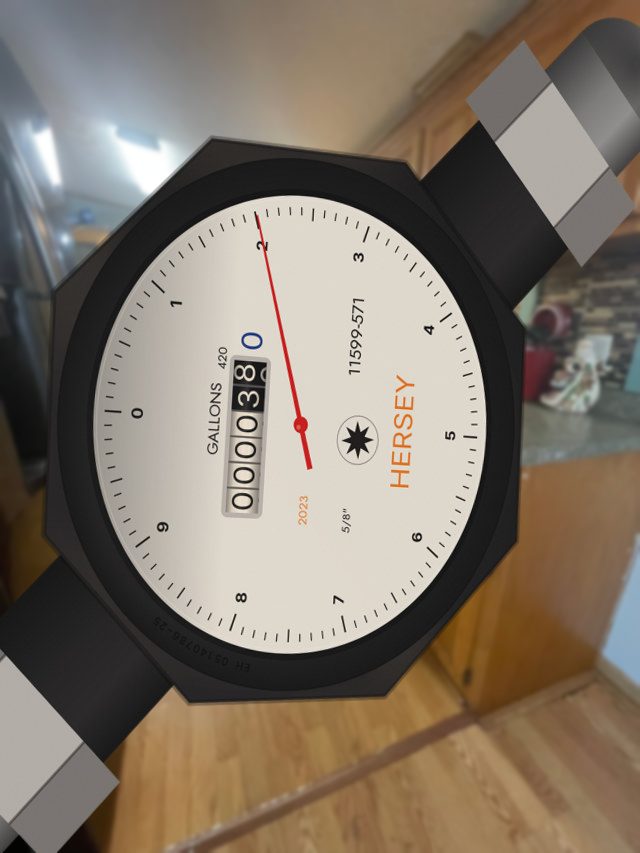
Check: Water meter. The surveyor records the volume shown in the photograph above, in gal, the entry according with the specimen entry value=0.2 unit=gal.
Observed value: value=382.0 unit=gal
